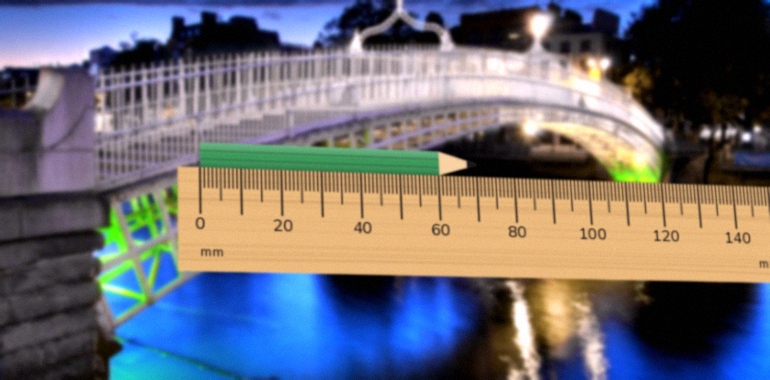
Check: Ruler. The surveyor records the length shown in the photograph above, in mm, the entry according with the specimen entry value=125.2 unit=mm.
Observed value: value=70 unit=mm
